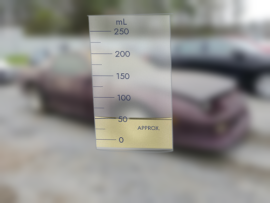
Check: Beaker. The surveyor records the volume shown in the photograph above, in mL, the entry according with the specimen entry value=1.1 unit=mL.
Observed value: value=50 unit=mL
